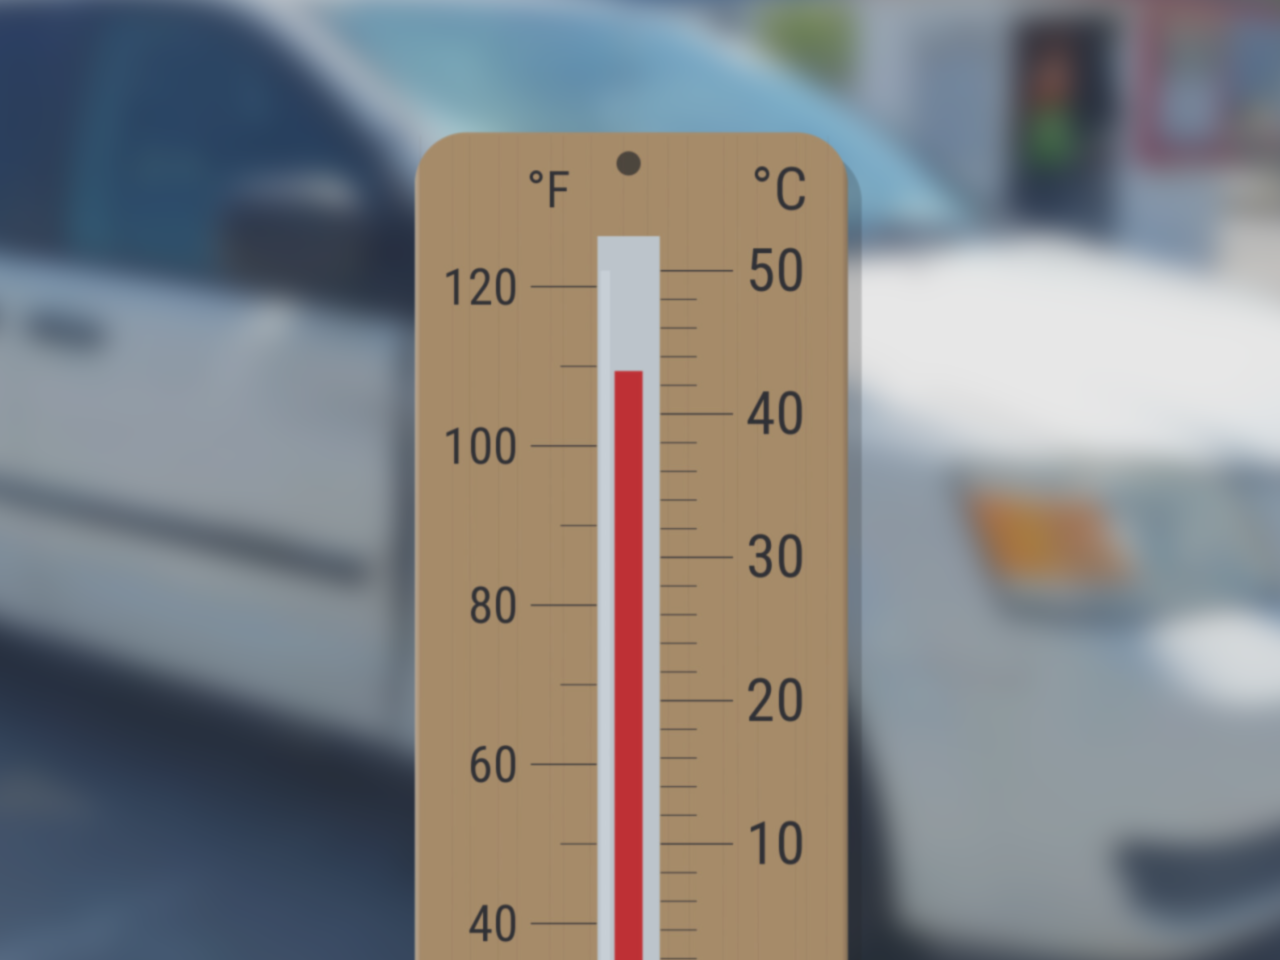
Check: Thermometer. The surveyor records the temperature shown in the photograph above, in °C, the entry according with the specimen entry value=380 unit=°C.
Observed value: value=43 unit=°C
